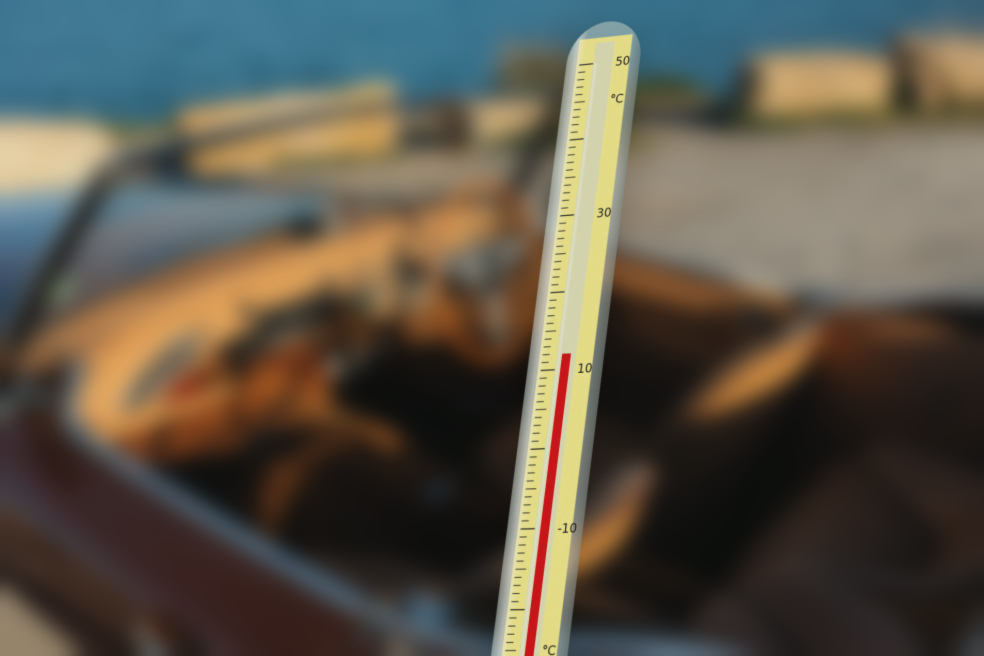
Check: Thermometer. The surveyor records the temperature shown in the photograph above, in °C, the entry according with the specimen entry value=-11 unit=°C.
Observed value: value=12 unit=°C
